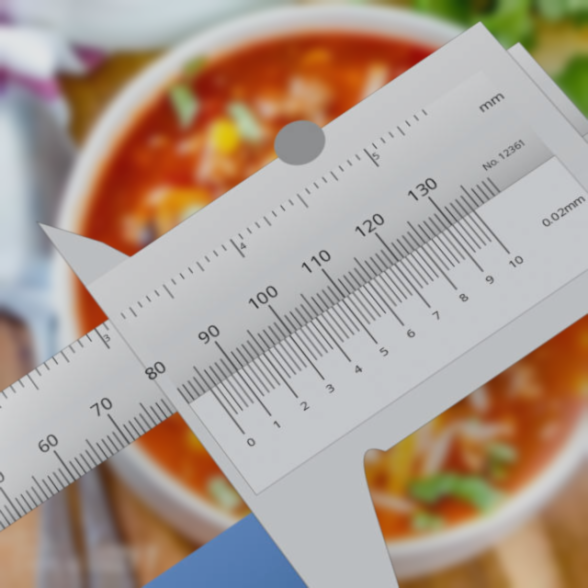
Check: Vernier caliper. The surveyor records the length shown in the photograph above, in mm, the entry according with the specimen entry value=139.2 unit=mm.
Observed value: value=85.0 unit=mm
